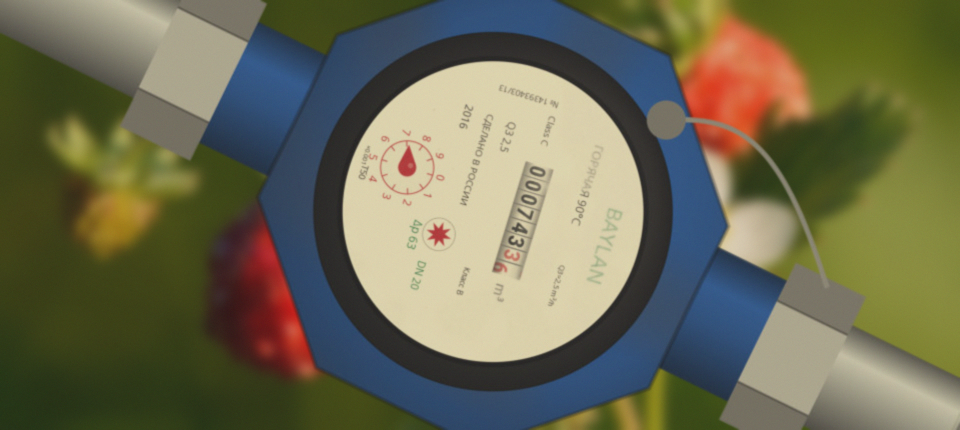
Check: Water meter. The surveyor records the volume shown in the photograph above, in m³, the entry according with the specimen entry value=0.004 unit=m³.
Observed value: value=743.357 unit=m³
